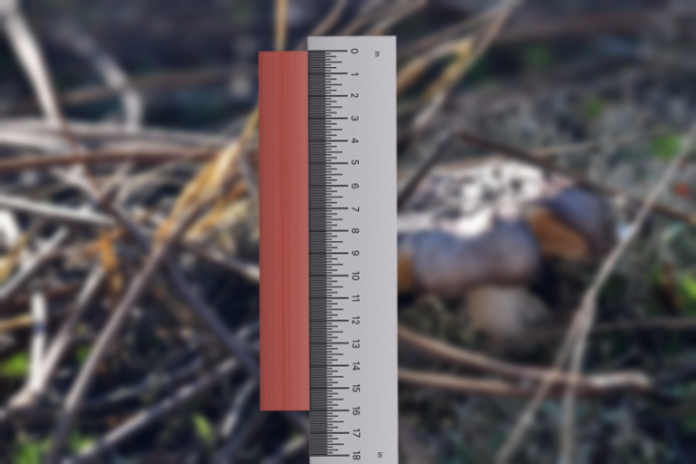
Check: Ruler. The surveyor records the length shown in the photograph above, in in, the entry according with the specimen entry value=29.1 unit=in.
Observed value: value=16 unit=in
